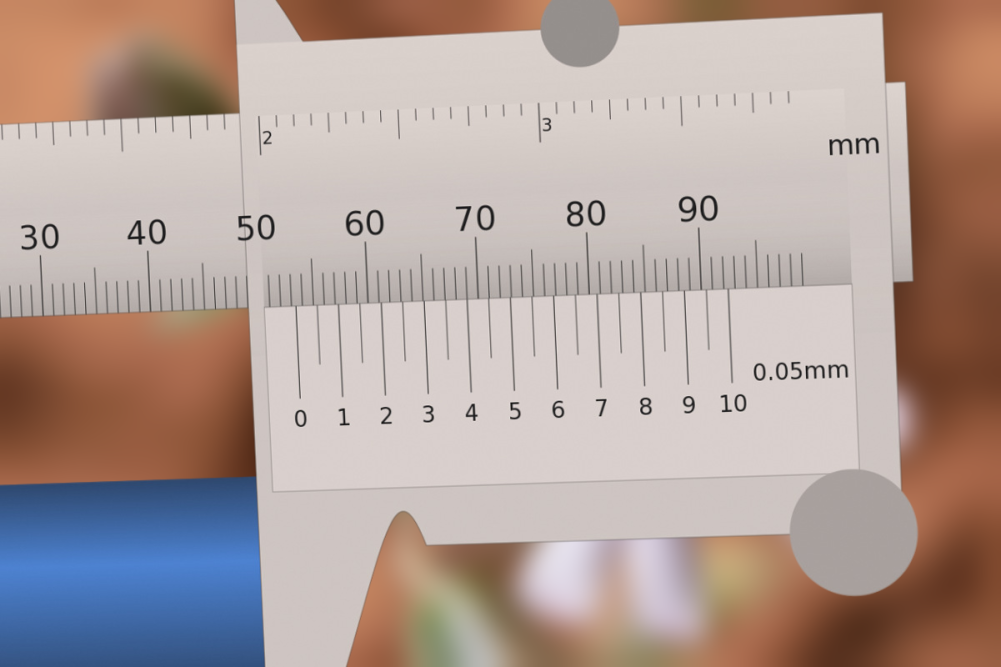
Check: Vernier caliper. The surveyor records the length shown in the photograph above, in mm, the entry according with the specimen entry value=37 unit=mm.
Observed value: value=53.4 unit=mm
